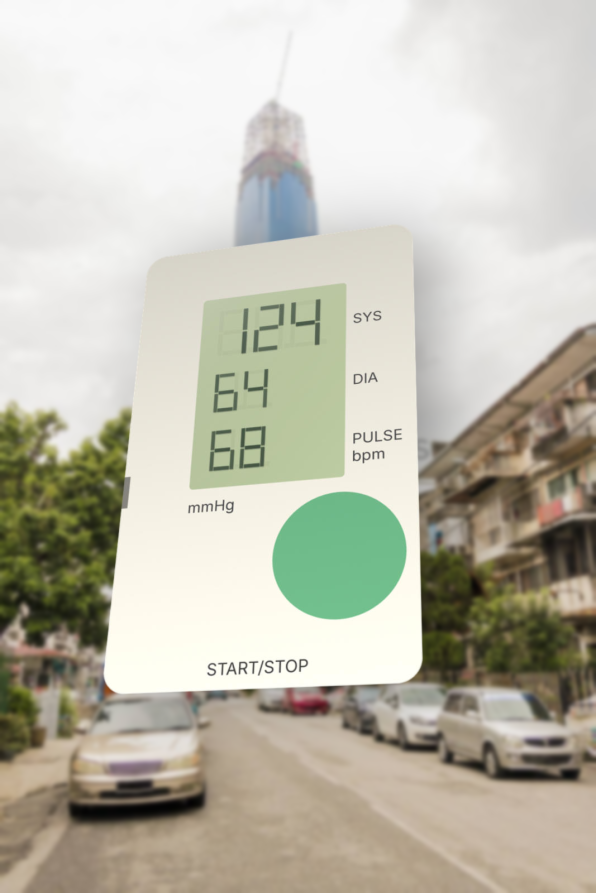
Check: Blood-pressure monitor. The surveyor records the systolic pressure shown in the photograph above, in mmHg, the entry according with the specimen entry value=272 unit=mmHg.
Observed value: value=124 unit=mmHg
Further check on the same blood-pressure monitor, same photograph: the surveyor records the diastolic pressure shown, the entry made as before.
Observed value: value=64 unit=mmHg
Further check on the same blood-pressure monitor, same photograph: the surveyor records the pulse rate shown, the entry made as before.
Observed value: value=68 unit=bpm
